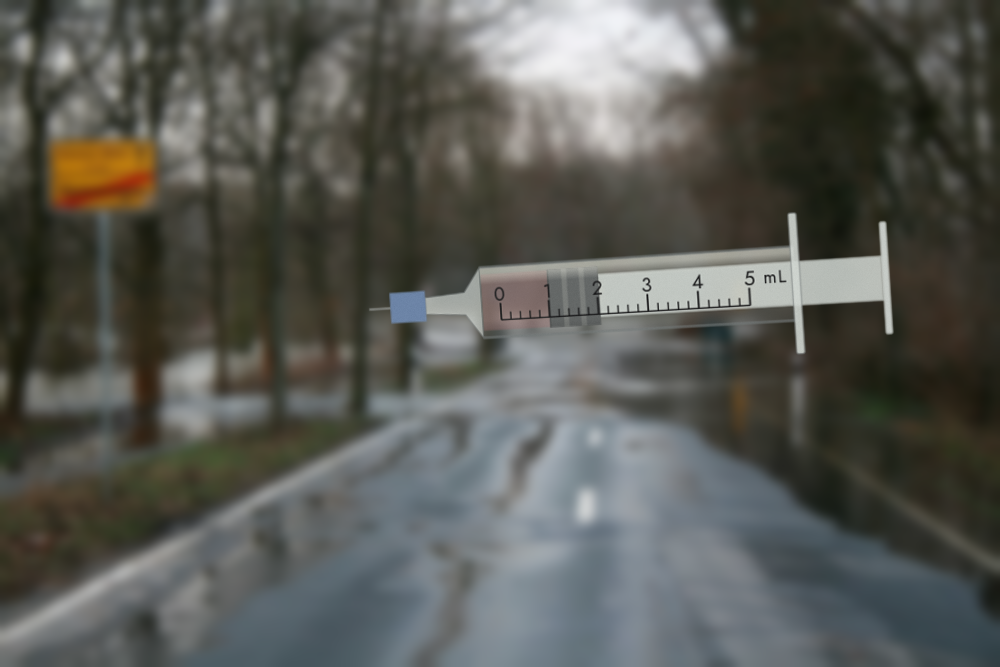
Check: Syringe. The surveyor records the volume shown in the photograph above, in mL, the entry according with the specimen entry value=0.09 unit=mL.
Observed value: value=1 unit=mL
